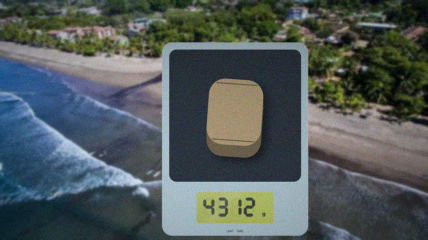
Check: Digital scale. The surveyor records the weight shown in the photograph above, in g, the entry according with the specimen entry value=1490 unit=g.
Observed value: value=4312 unit=g
